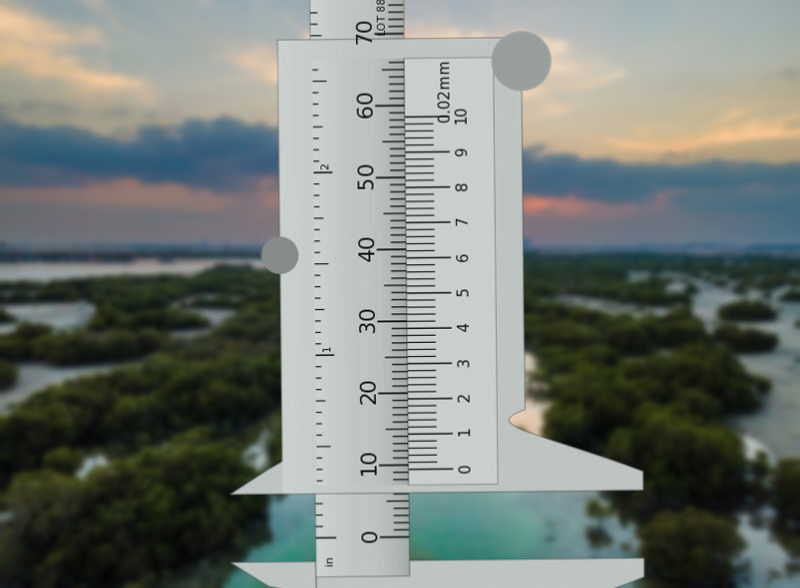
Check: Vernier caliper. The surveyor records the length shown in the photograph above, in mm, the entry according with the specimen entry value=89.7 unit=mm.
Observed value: value=9.4 unit=mm
